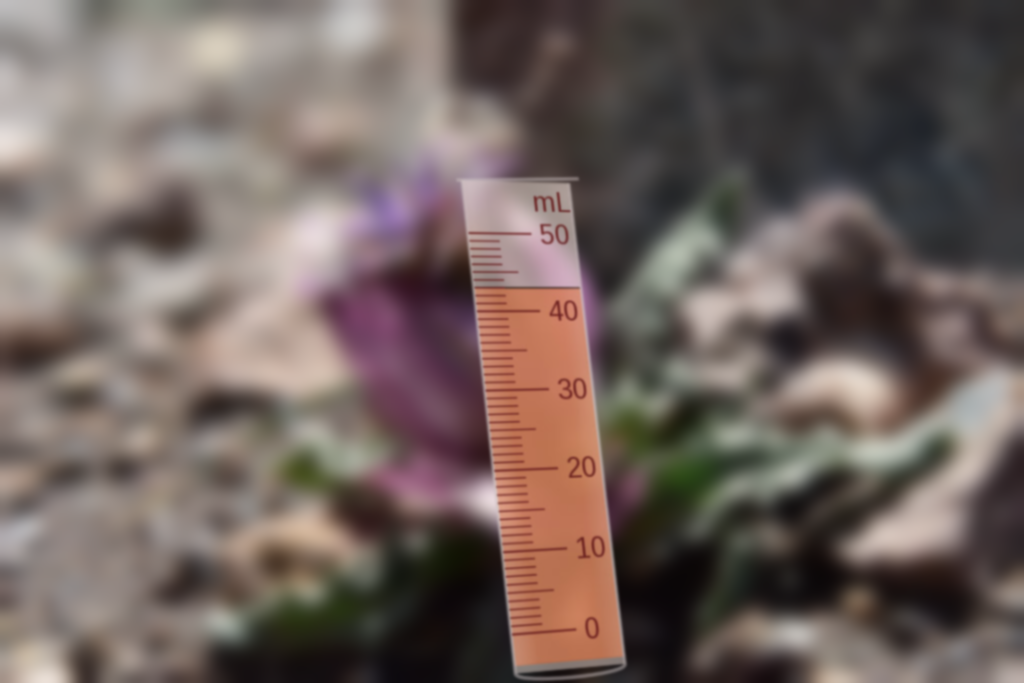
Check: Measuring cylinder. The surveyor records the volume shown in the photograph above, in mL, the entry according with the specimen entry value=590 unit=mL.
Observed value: value=43 unit=mL
